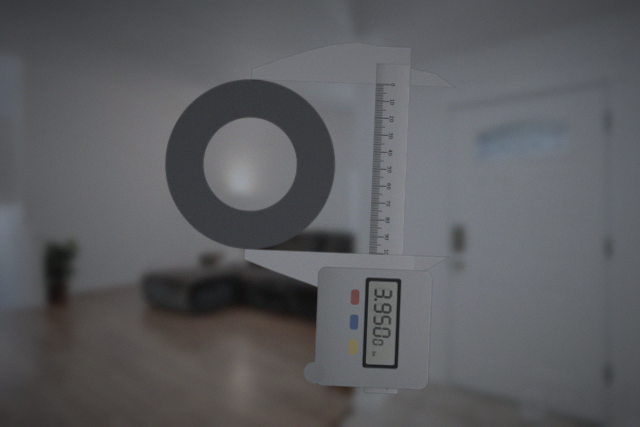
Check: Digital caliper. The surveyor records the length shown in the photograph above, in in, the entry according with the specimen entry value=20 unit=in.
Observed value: value=3.9500 unit=in
